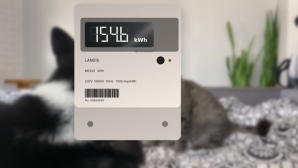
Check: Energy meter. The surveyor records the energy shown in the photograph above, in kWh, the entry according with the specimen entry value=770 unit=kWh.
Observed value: value=154.6 unit=kWh
